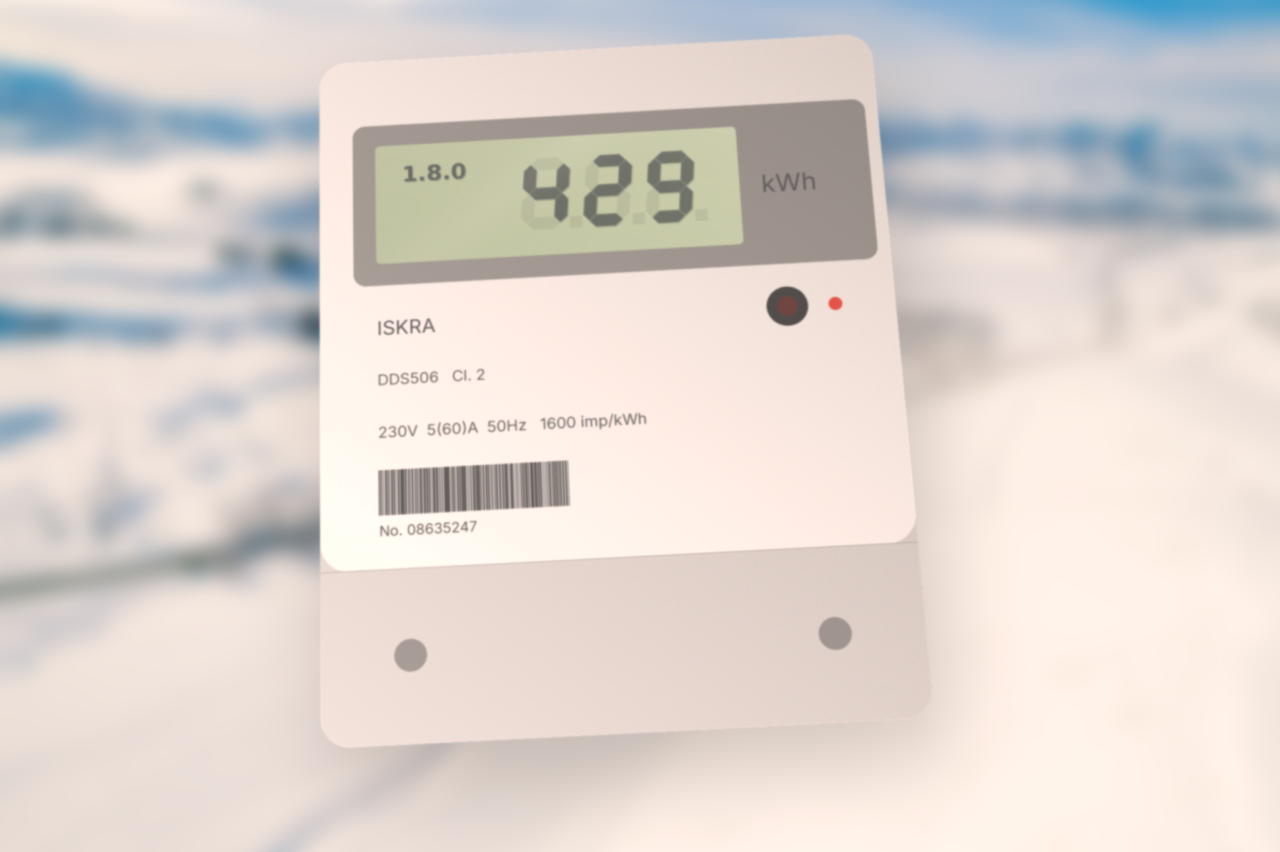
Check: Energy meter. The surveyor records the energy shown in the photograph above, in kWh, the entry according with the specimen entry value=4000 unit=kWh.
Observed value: value=429 unit=kWh
